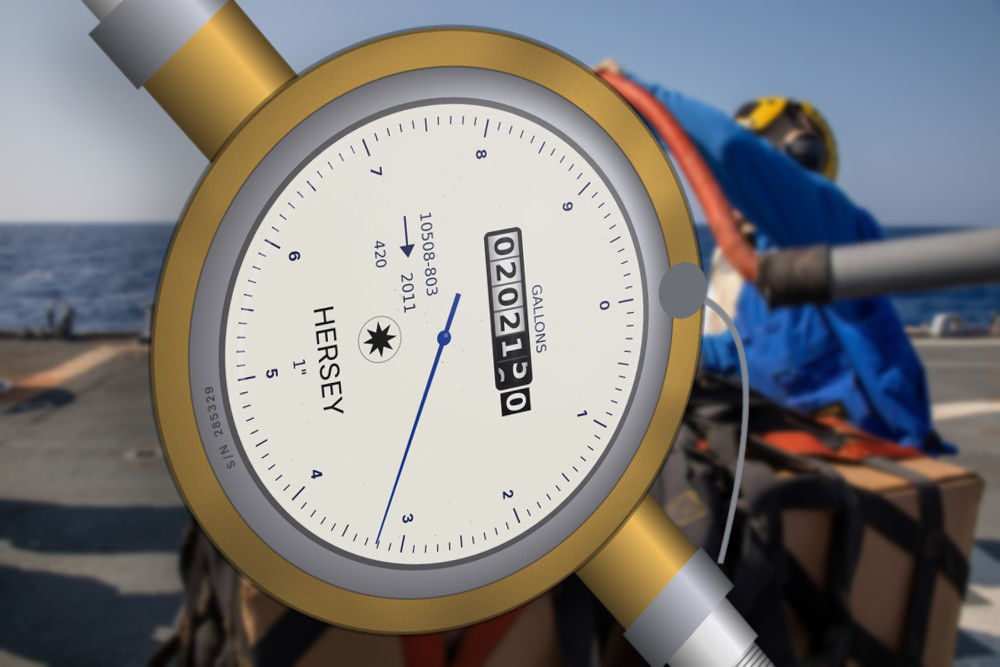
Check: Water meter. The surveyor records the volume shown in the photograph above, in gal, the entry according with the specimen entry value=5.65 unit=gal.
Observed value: value=202153.2 unit=gal
